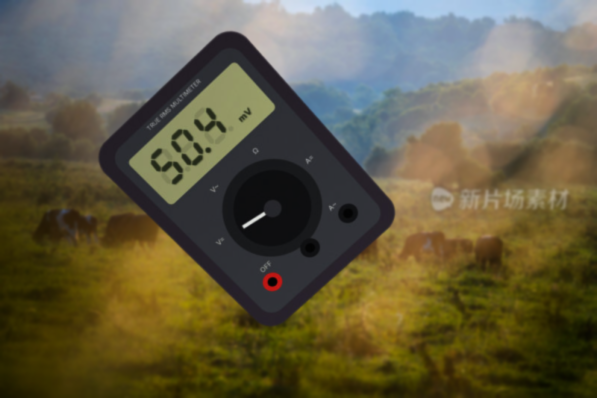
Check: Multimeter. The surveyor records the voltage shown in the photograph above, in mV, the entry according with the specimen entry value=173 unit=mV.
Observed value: value=50.4 unit=mV
